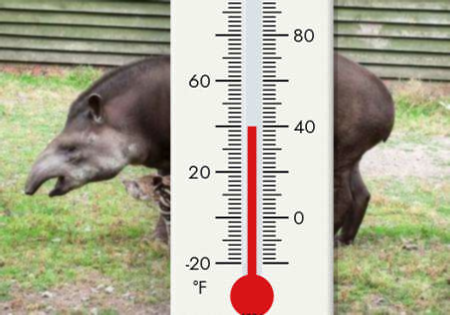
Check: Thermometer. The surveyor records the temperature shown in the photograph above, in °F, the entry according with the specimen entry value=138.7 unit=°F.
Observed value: value=40 unit=°F
